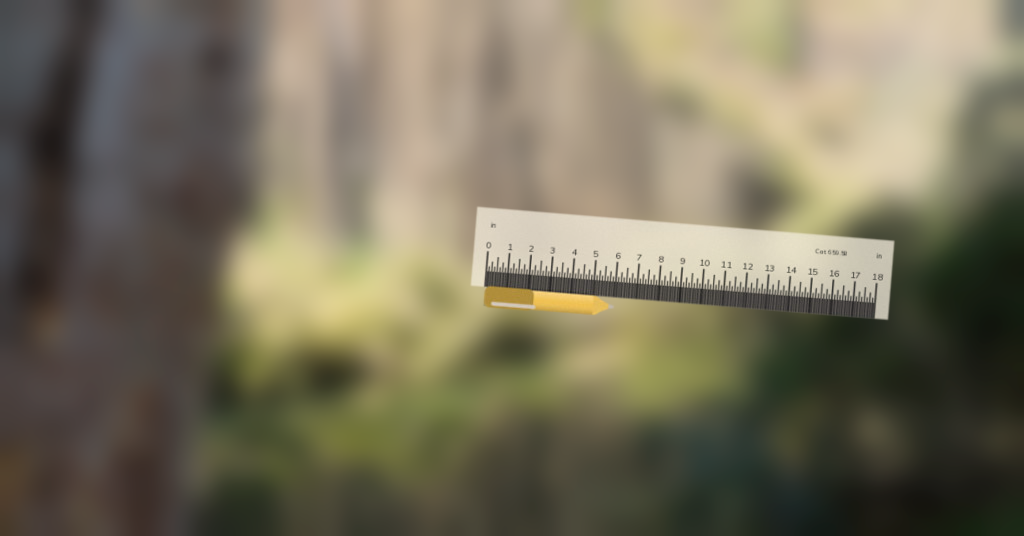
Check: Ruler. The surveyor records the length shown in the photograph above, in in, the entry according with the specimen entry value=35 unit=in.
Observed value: value=6 unit=in
